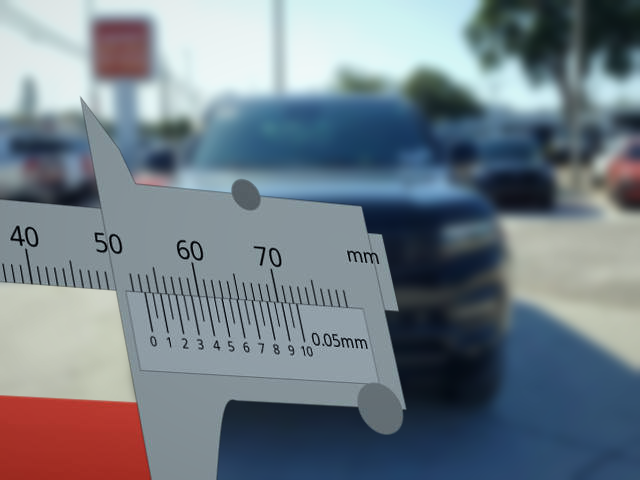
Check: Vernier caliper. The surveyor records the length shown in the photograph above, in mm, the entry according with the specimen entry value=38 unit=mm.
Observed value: value=53.4 unit=mm
